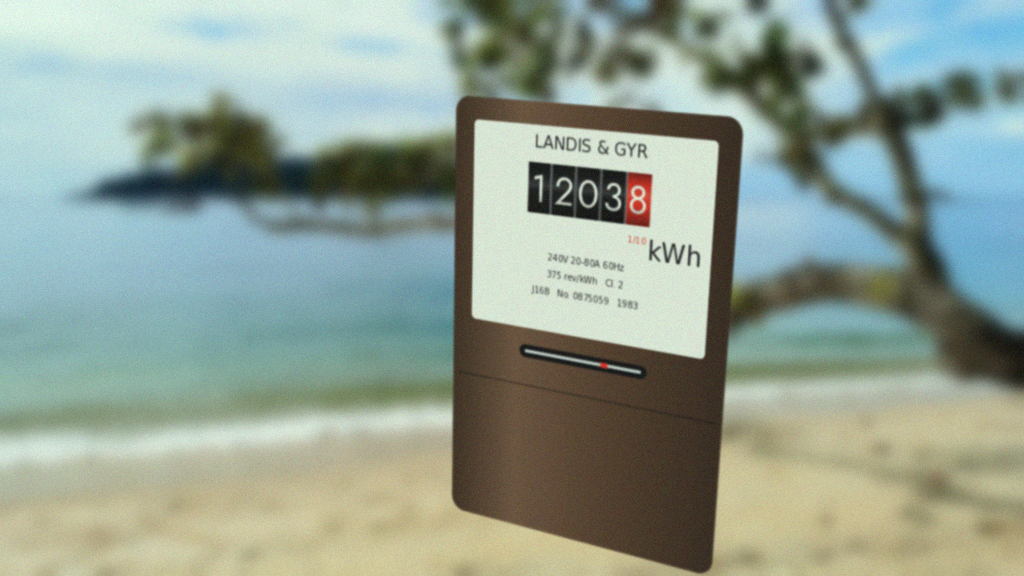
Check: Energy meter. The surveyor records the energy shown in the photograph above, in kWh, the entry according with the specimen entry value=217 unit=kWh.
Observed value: value=1203.8 unit=kWh
